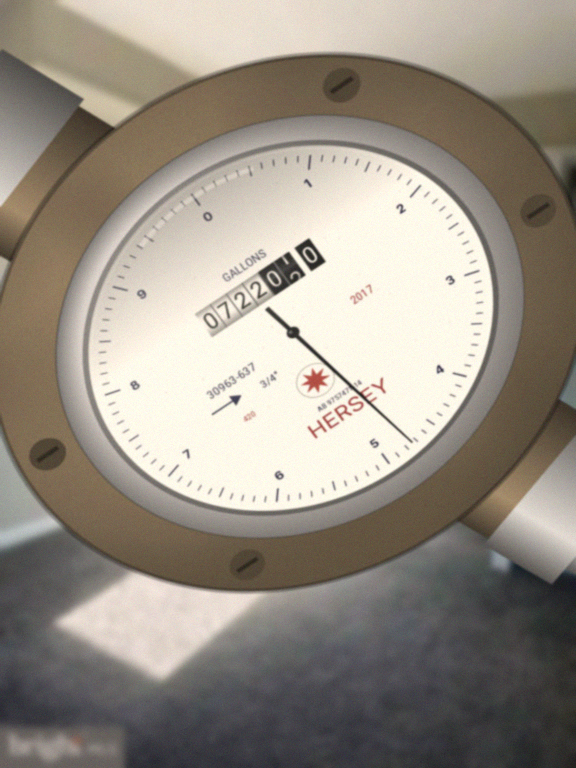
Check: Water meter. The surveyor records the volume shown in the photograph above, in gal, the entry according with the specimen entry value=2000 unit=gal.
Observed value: value=722014.7 unit=gal
